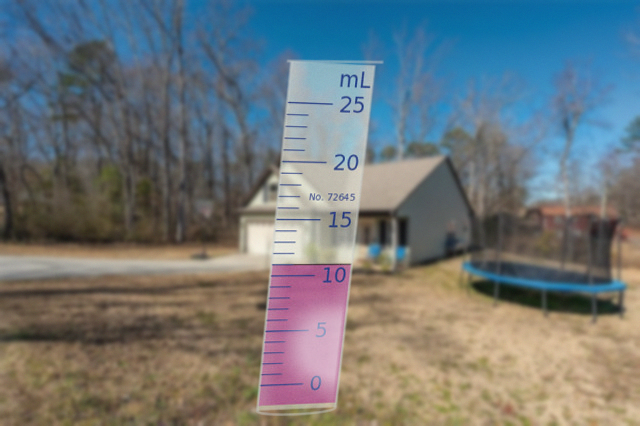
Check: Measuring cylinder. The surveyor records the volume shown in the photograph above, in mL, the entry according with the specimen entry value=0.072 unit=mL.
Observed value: value=11 unit=mL
